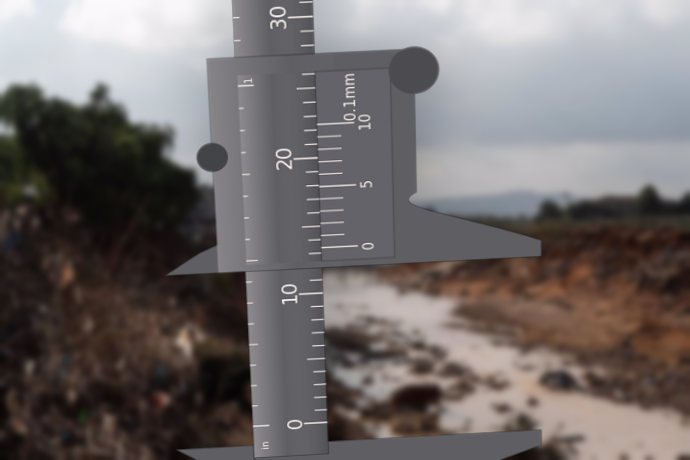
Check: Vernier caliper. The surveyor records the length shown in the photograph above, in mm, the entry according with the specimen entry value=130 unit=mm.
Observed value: value=13.4 unit=mm
